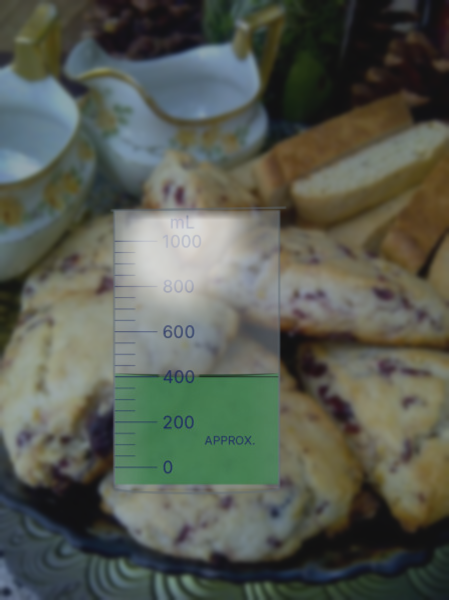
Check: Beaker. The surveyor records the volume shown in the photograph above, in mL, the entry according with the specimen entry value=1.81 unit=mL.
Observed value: value=400 unit=mL
